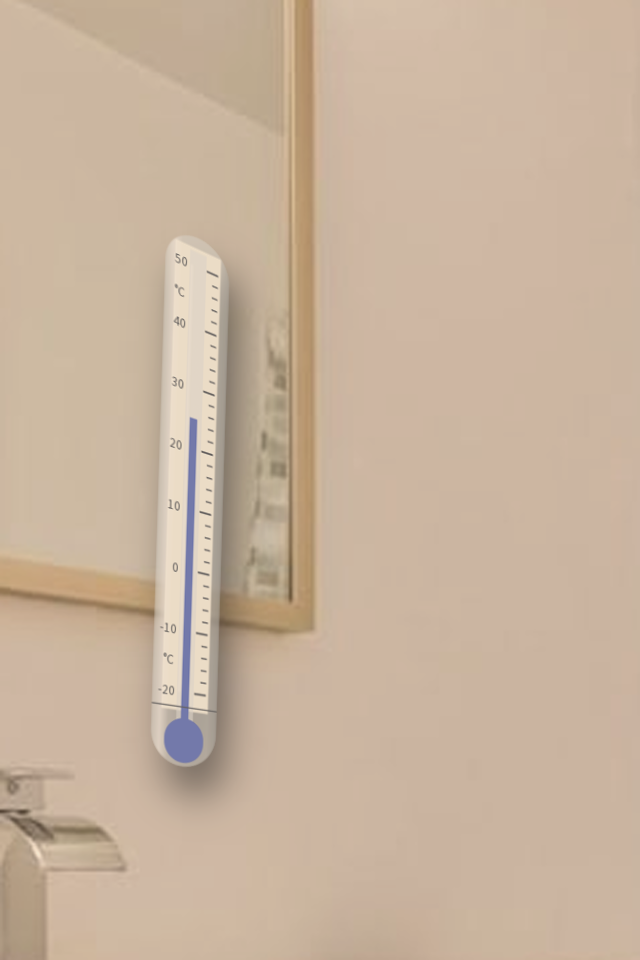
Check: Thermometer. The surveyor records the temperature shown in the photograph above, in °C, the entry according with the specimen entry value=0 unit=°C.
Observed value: value=25 unit=°C
